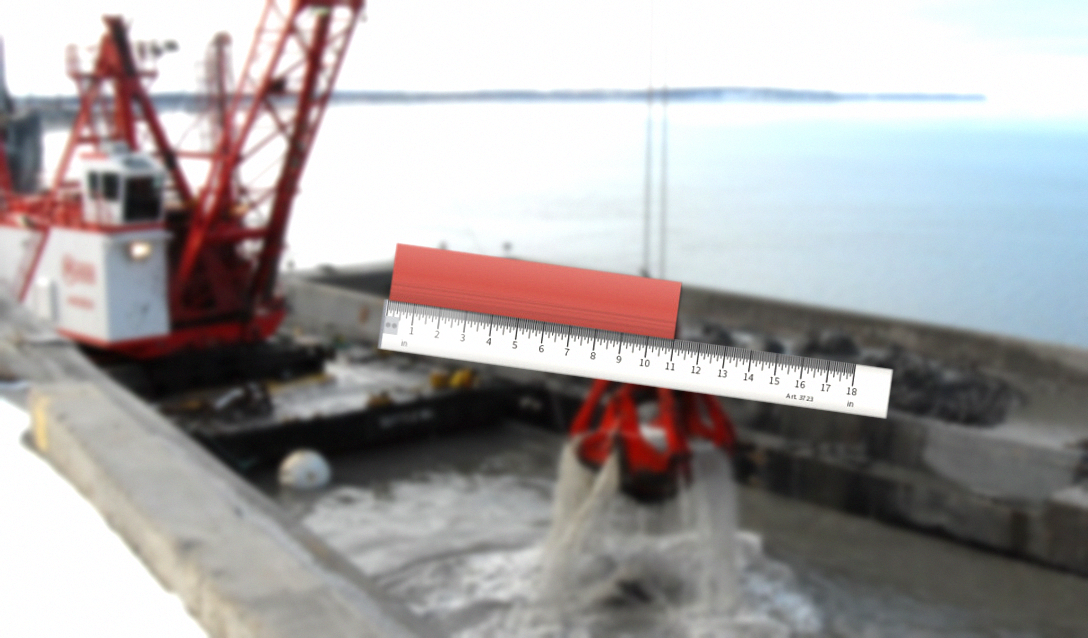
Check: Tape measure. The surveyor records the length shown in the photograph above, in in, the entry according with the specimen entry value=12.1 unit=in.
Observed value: value=11 unit=in
